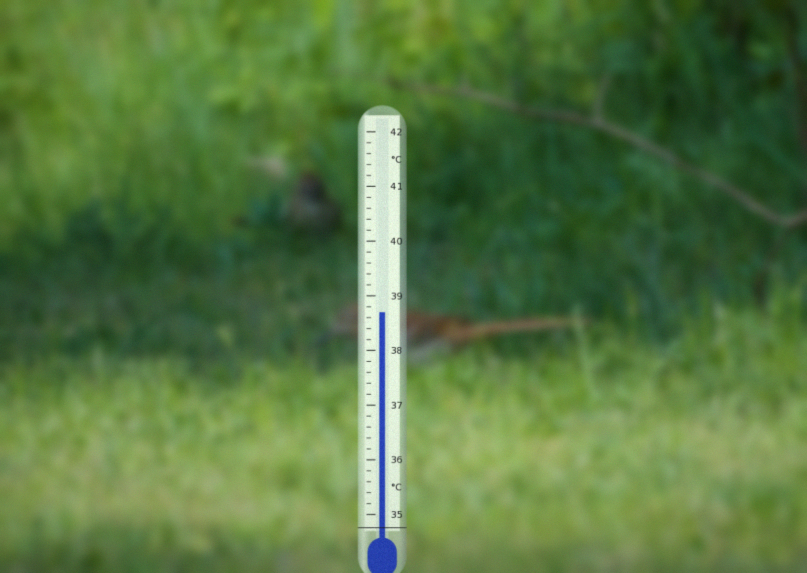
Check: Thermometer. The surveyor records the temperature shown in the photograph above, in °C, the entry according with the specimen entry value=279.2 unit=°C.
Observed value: value=38.7 unit=°C
